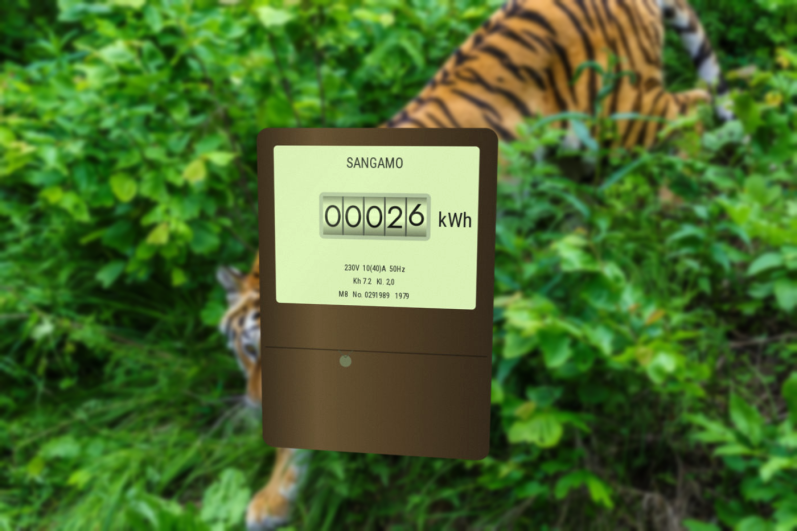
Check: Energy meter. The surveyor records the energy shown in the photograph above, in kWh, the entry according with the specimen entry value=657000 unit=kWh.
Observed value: value=26 unit=kWh
